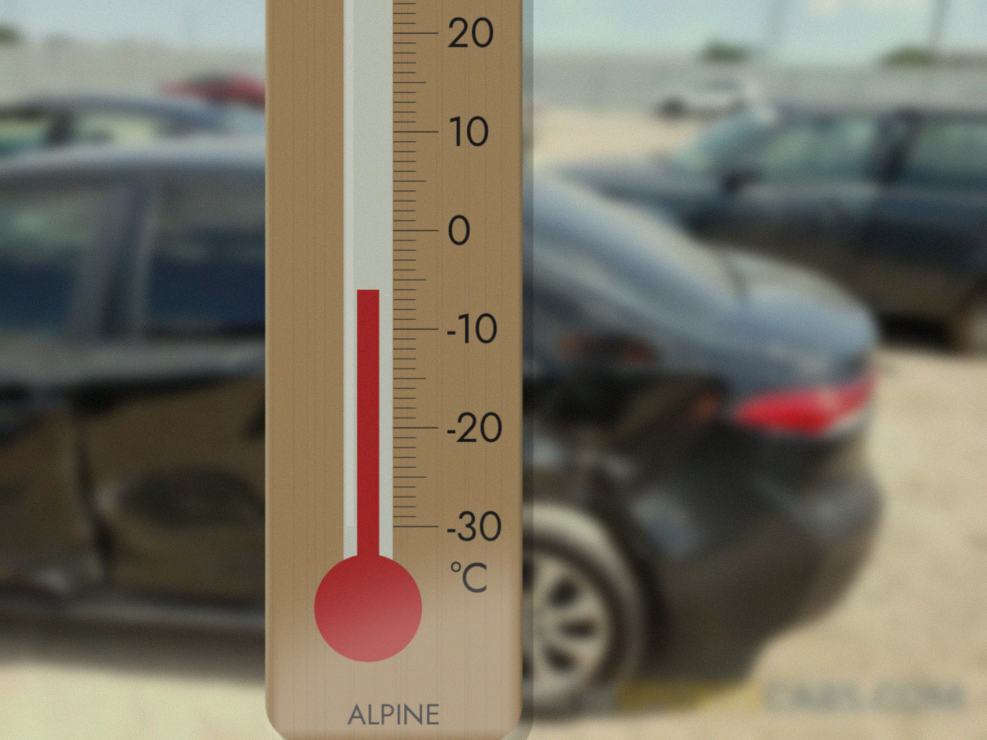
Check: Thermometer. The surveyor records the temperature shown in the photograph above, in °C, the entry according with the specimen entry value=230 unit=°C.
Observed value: value=-6 unit=°C
